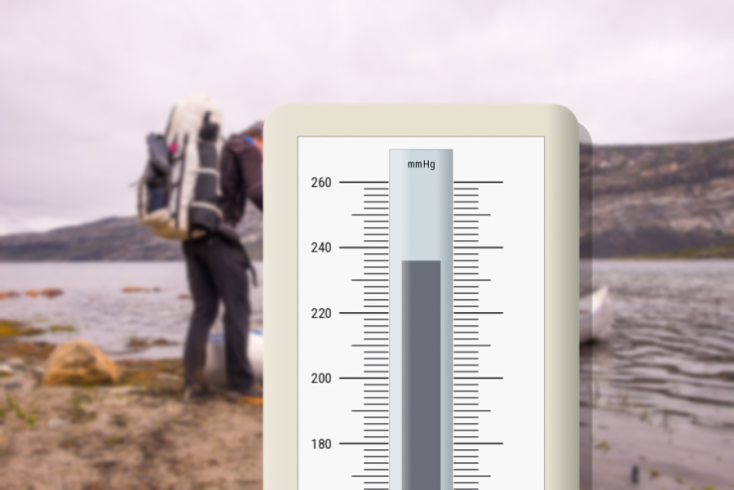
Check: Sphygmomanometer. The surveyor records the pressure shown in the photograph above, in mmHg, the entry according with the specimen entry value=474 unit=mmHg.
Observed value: value=236 unit=mmHg
